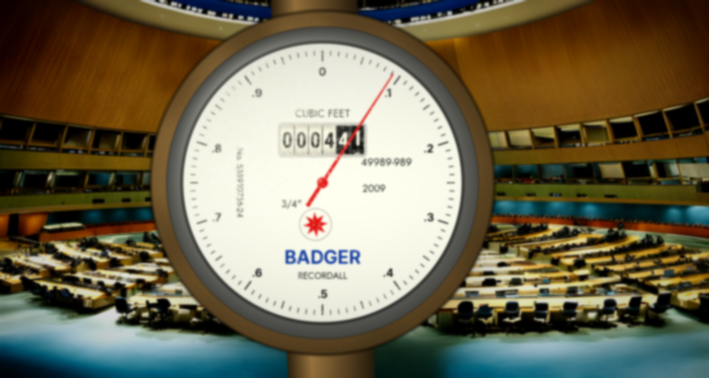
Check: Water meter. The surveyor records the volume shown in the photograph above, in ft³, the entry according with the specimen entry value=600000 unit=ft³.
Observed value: value=441.09 unit=ft³
